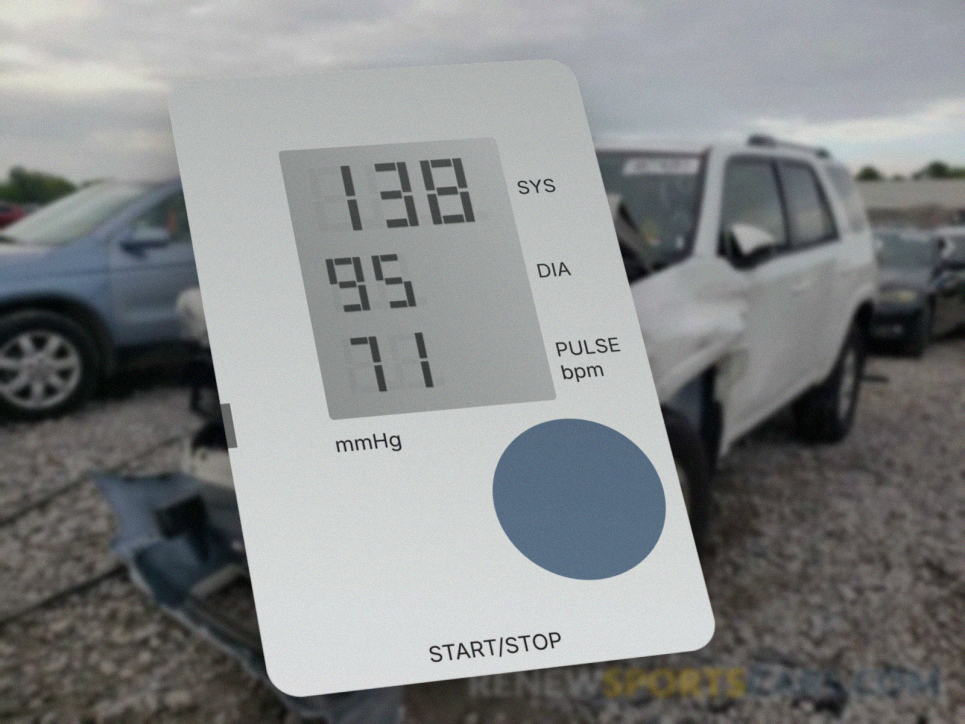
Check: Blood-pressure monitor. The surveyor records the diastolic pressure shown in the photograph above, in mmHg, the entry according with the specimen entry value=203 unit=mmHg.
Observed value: value=95 unit=mmHg
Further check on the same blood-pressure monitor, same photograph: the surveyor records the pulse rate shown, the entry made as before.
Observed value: value=71 unit=bpm
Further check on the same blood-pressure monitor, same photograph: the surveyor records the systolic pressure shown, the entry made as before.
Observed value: value=138 unit=mmHg
